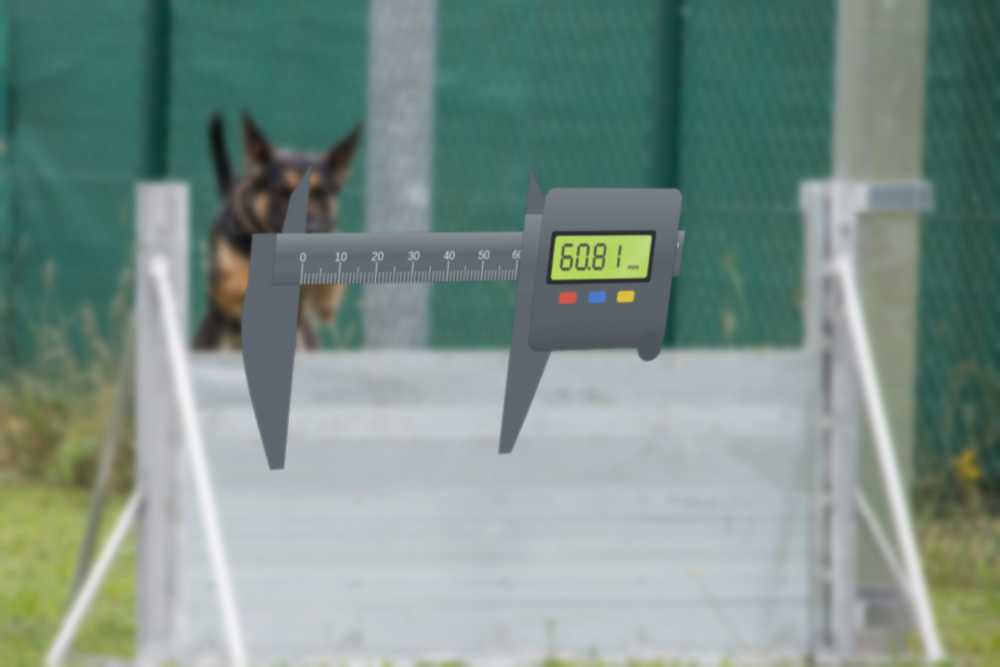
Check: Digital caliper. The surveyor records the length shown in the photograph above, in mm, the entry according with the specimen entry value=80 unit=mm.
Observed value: value=60.81 unit=mm
